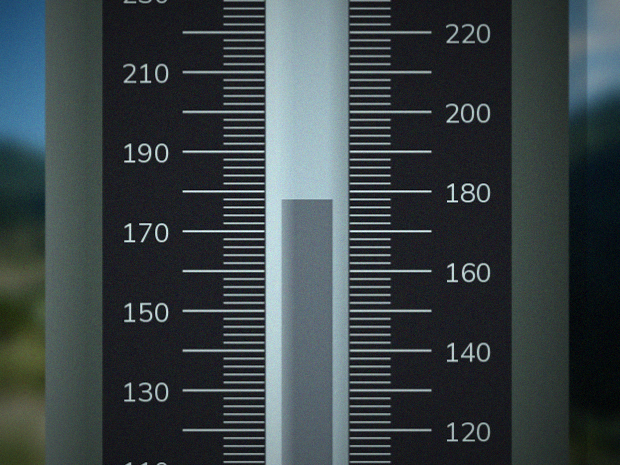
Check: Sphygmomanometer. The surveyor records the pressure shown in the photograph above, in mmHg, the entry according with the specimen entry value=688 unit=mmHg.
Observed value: value=178 unit=mmHg
